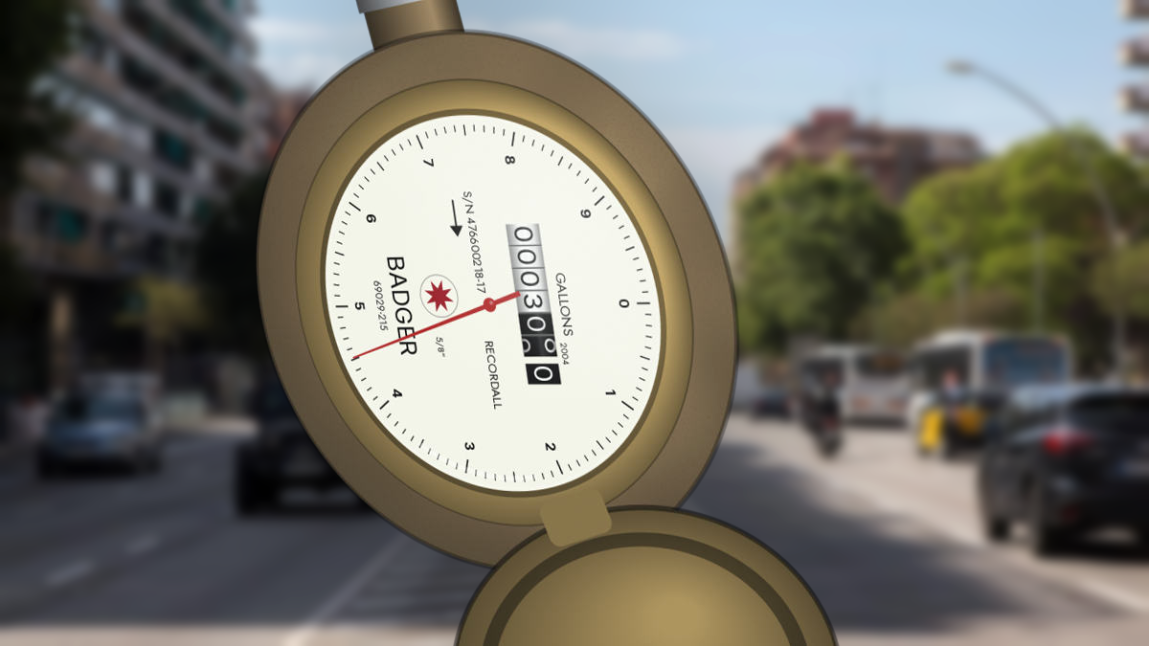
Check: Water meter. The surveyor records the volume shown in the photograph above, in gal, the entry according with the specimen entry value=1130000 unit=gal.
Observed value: value=3084.5 unit=gal
